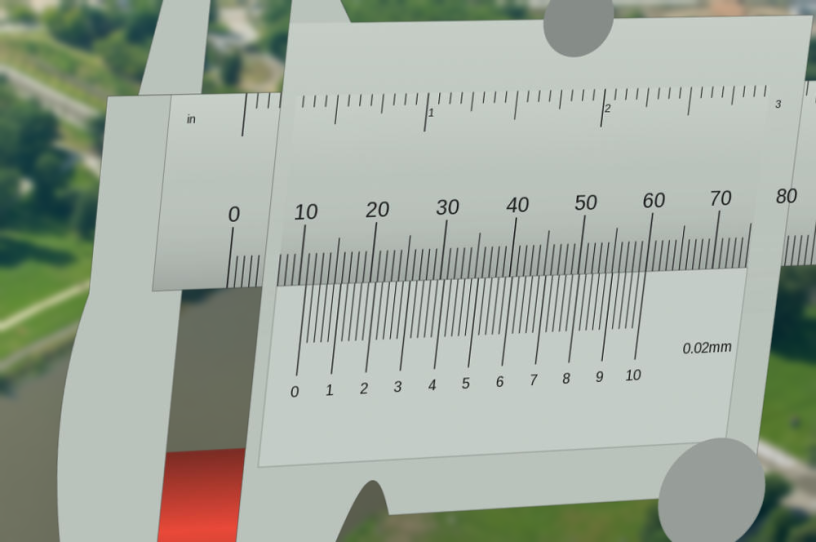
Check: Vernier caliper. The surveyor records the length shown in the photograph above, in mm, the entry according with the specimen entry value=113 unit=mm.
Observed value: value=11.0 unit=mm
